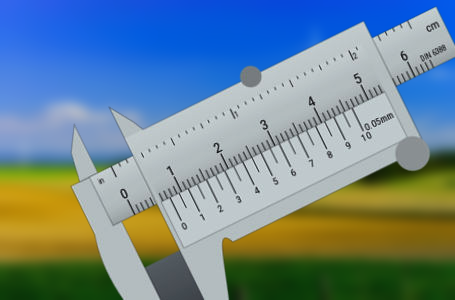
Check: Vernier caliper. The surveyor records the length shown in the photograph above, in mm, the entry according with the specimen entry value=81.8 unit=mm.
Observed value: value=7.5 unit=mm
